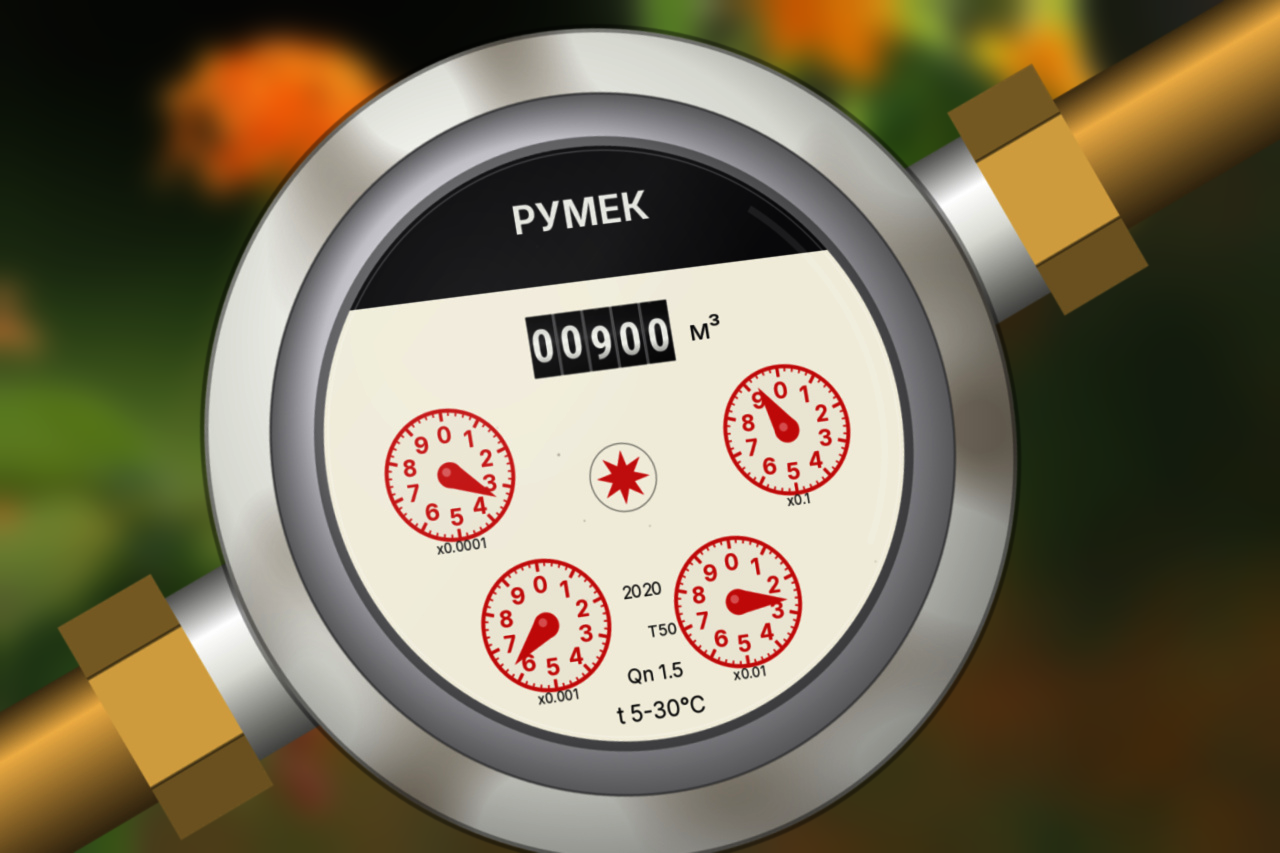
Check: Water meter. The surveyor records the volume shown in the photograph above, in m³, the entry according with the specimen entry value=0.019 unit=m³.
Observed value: value=899.9263 unit=m³
